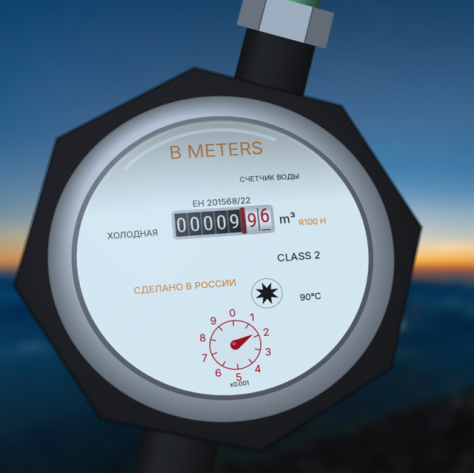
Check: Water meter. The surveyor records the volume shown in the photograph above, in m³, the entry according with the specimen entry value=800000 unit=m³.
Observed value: value=9.961 unit=m³
